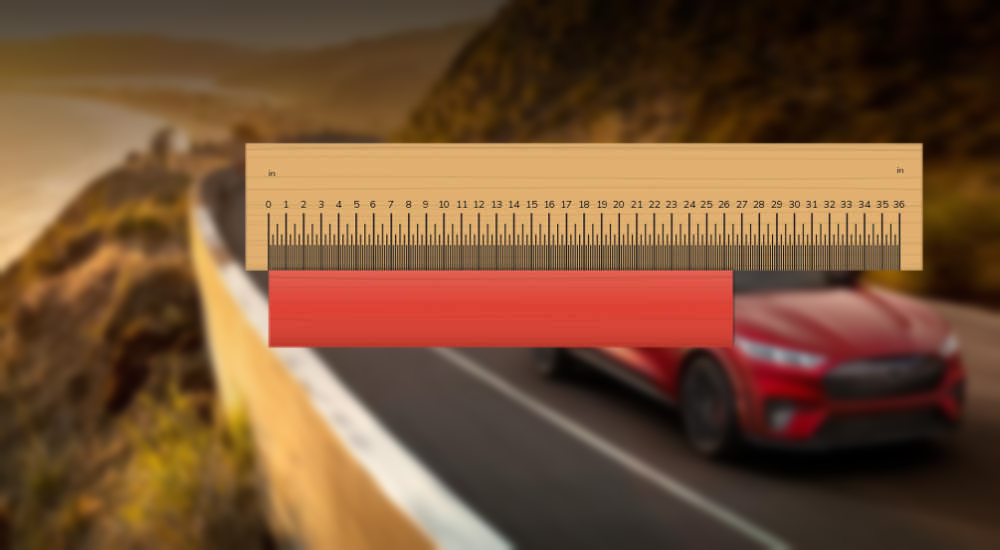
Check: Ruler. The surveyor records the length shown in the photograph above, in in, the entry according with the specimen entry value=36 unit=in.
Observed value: value=26.5 unit=in
